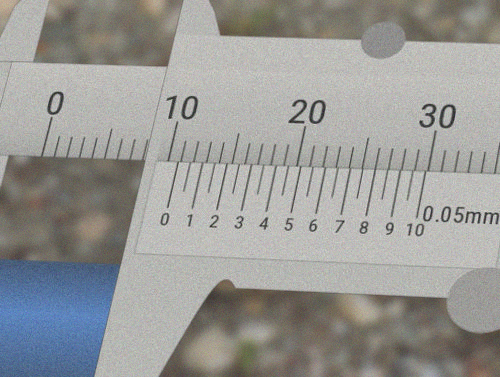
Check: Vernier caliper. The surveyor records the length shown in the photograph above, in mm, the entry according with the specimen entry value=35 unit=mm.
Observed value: value=10.8 unit=mm
